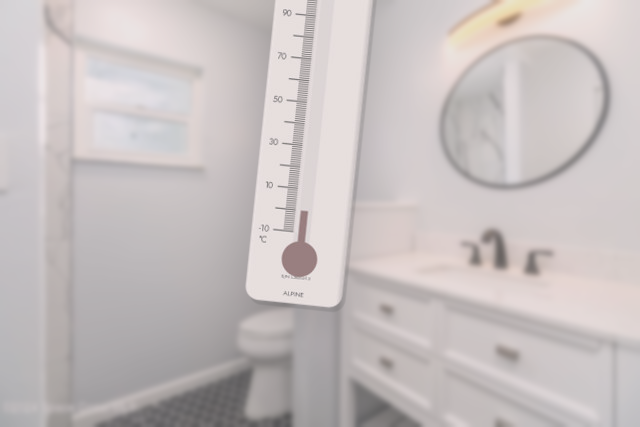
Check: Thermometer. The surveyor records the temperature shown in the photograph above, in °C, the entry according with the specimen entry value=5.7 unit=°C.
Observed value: value=0 unit=°C
